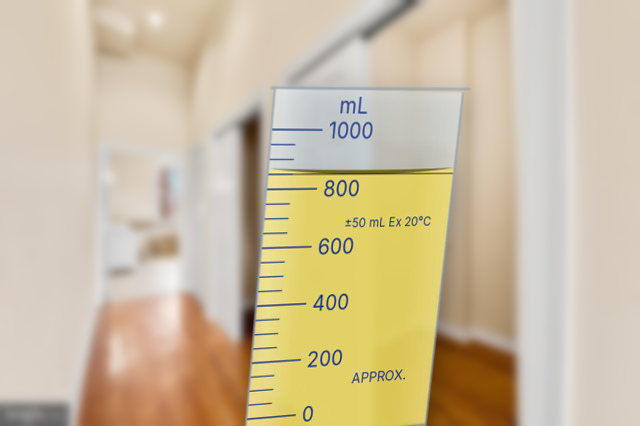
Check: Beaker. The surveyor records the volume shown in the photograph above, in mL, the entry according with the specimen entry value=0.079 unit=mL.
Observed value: value=850 unit=mL
